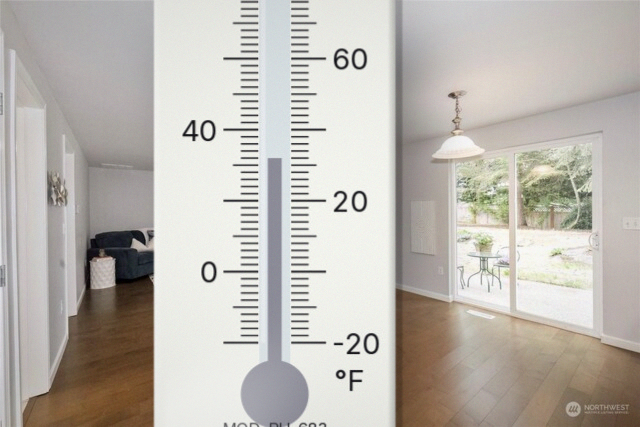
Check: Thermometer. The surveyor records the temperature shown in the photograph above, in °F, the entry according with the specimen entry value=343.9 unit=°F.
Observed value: value=32 unit=°F
